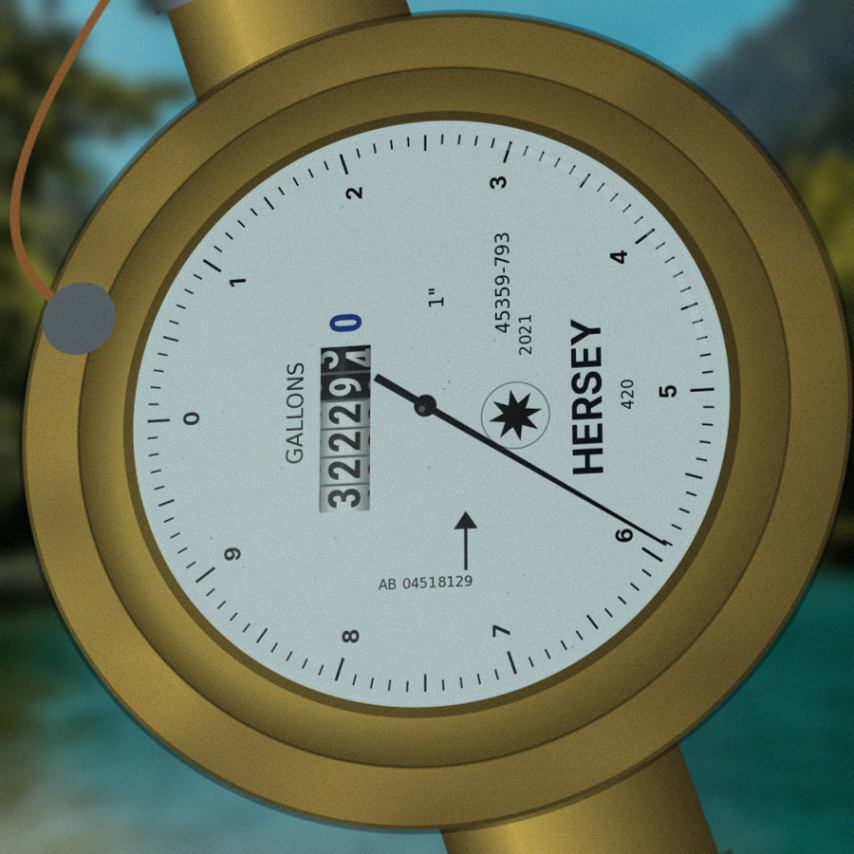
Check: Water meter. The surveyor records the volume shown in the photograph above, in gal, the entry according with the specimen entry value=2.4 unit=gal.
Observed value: value=3222935.9 unit=gal
